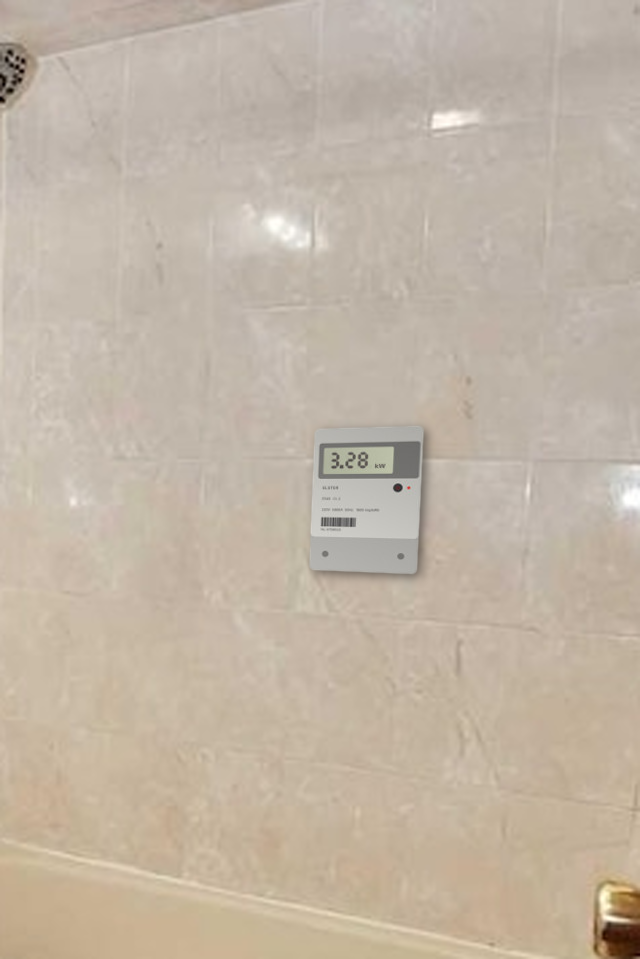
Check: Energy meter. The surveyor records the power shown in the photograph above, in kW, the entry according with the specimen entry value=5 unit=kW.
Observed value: value=3.28 unit=kW
